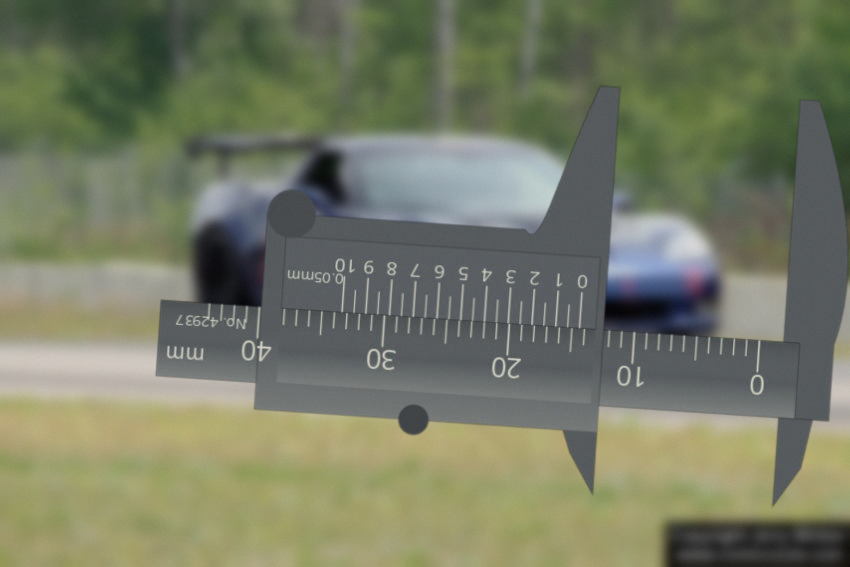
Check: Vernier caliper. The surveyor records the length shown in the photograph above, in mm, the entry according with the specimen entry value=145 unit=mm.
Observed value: value=14.4 unit=mm
